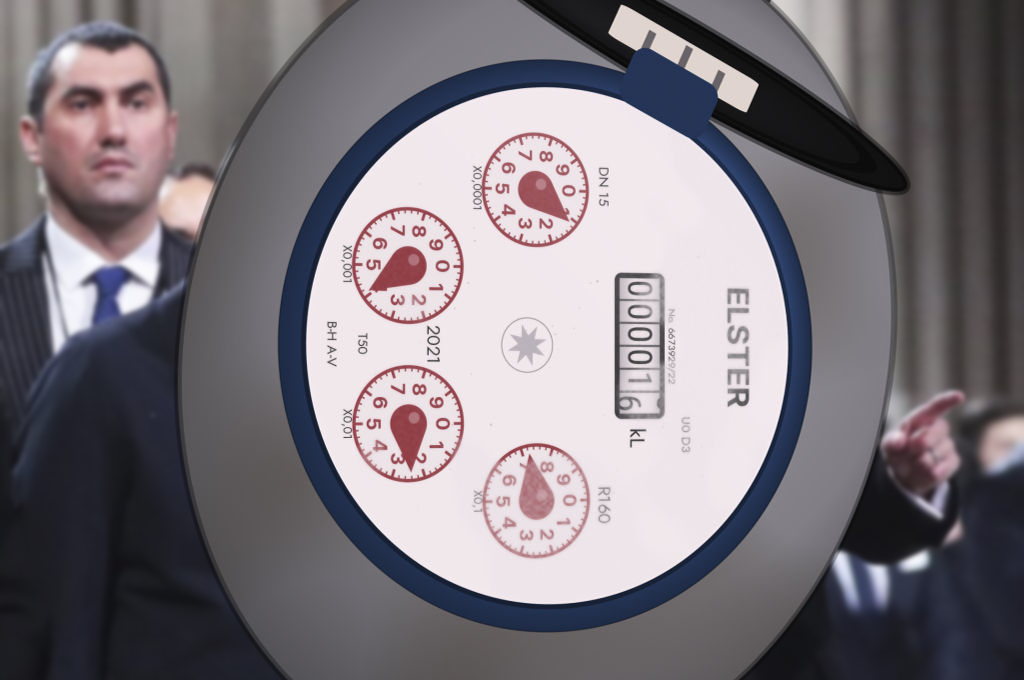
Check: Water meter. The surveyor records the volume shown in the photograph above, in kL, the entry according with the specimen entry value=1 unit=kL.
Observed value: value=15.7241 unit=kL
